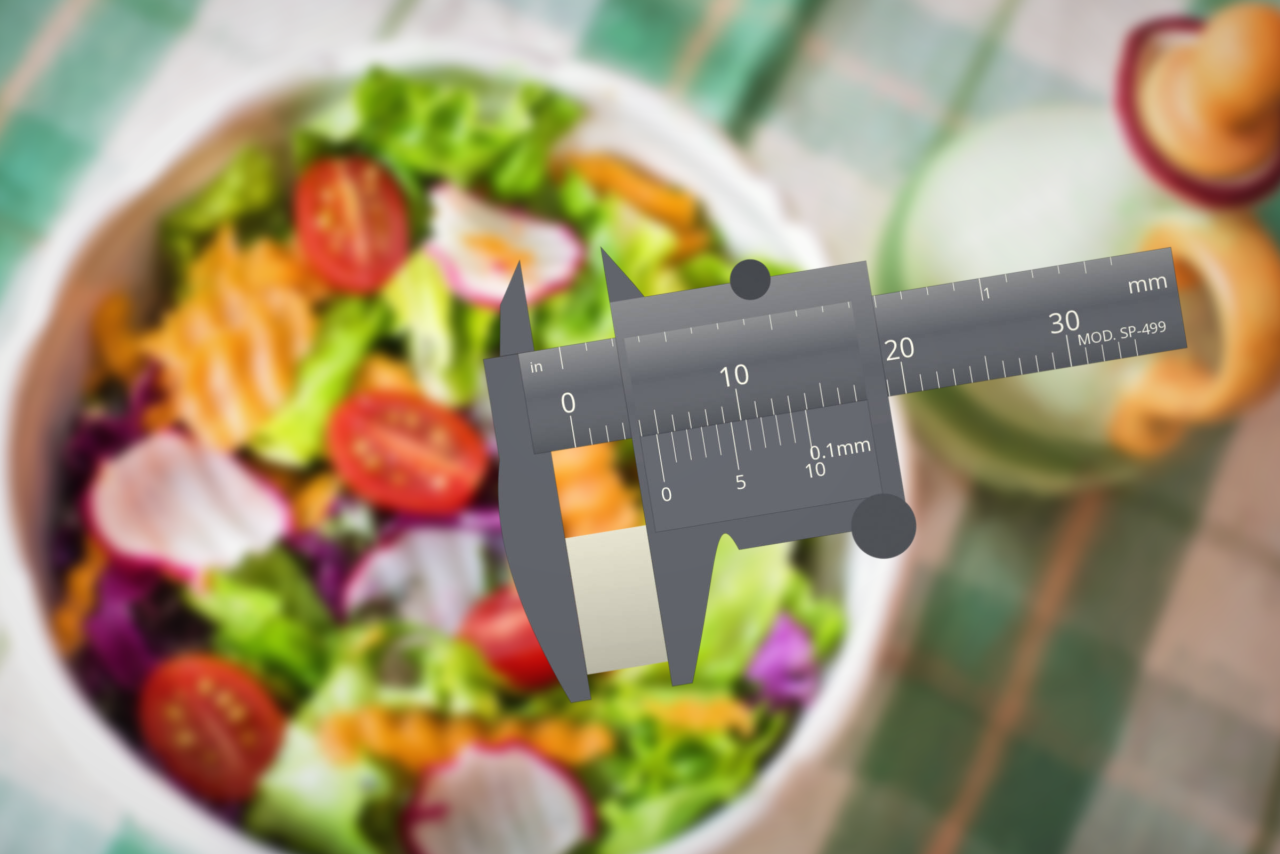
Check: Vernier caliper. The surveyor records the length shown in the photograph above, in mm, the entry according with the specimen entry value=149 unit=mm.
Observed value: value=4.9 unit=mm
